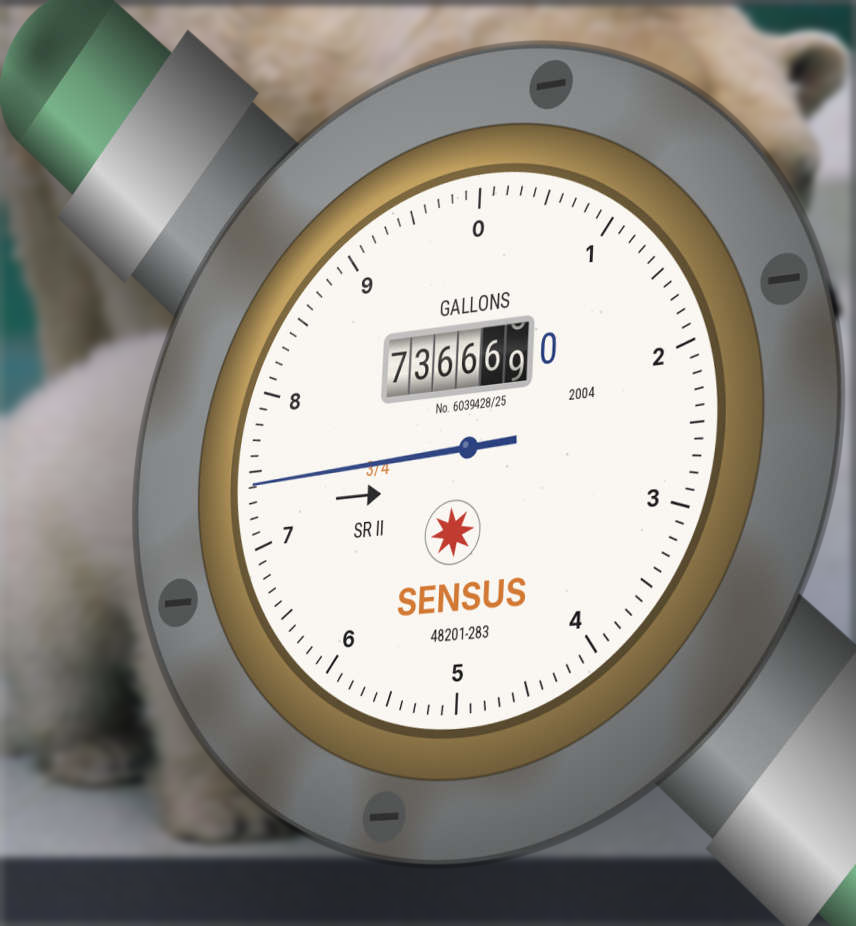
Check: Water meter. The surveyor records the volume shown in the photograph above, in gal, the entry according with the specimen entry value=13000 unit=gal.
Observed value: value=7366687.4 unit=gal
